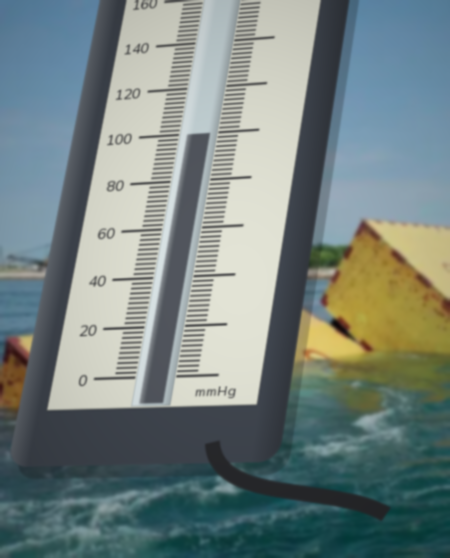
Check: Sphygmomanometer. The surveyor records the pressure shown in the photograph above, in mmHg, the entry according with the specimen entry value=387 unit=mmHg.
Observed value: value=100 unit=mmHg
